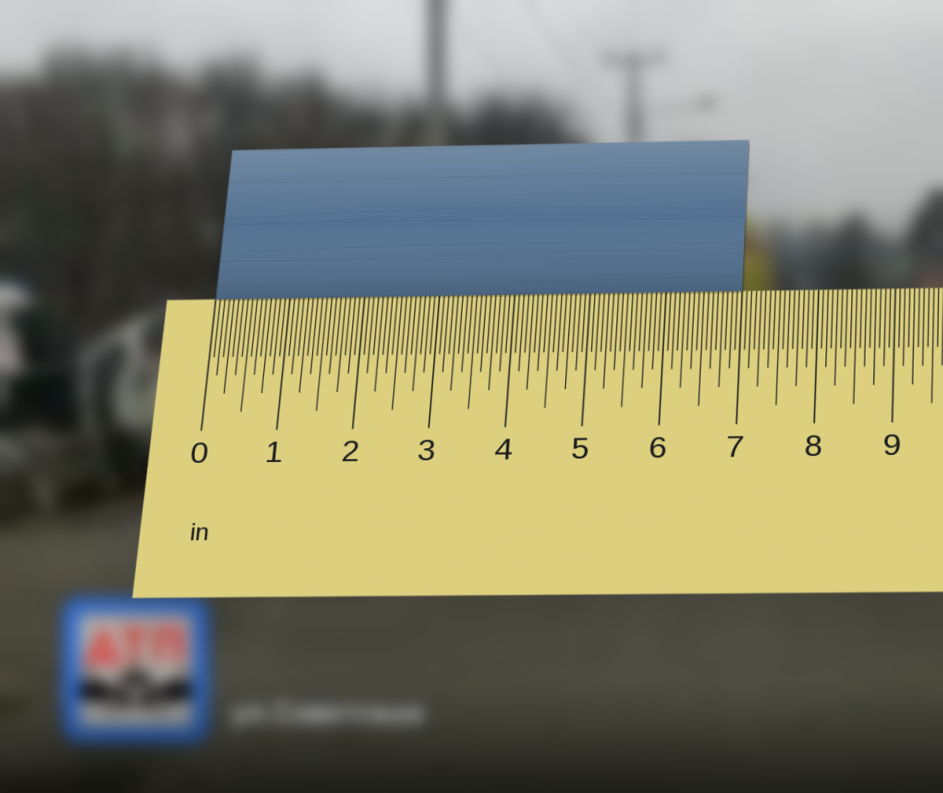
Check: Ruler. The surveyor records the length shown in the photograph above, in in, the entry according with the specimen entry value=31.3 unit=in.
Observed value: value=7 unit=in
